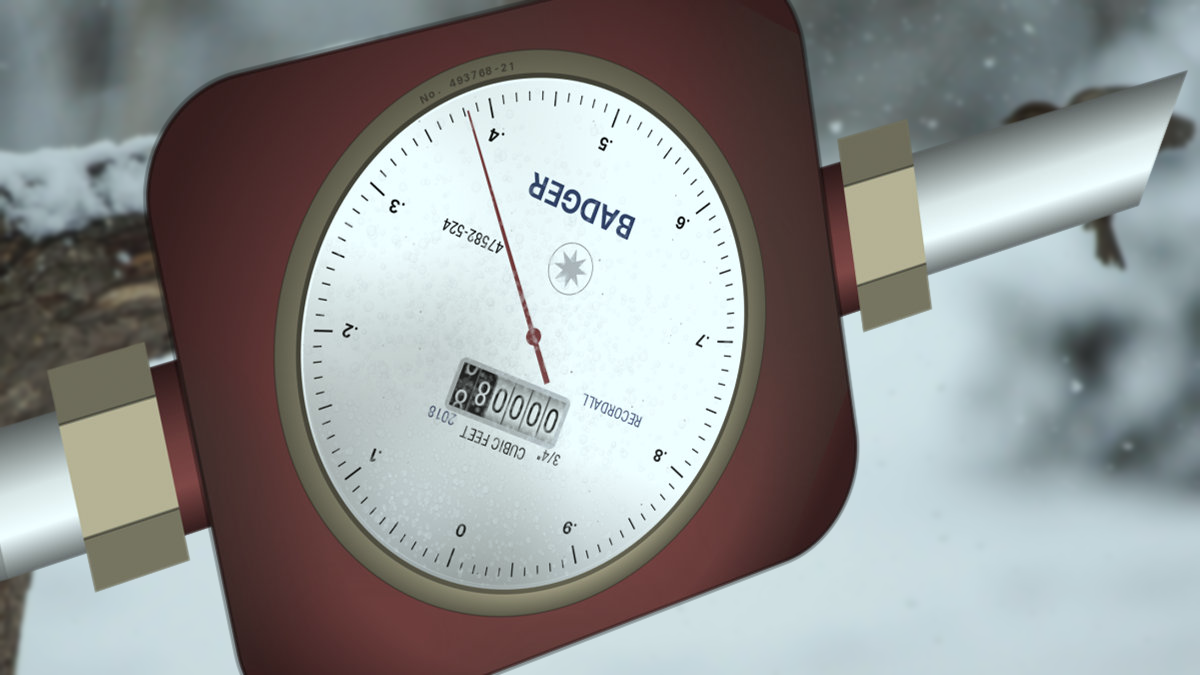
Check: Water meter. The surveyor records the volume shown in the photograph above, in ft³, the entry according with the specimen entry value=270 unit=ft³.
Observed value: value=88.38 unit=ft³
